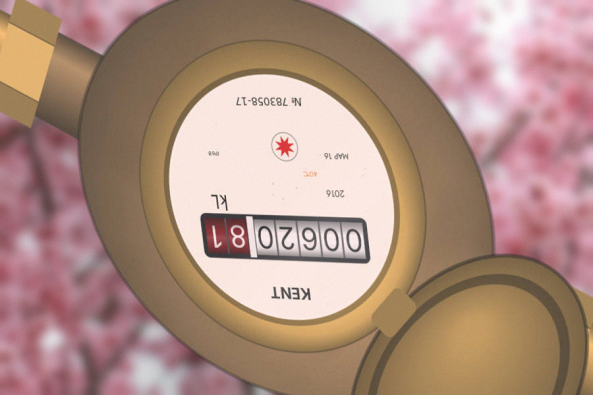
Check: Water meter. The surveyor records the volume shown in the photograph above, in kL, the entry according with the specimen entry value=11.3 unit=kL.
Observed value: value=620.81 unit=kL
